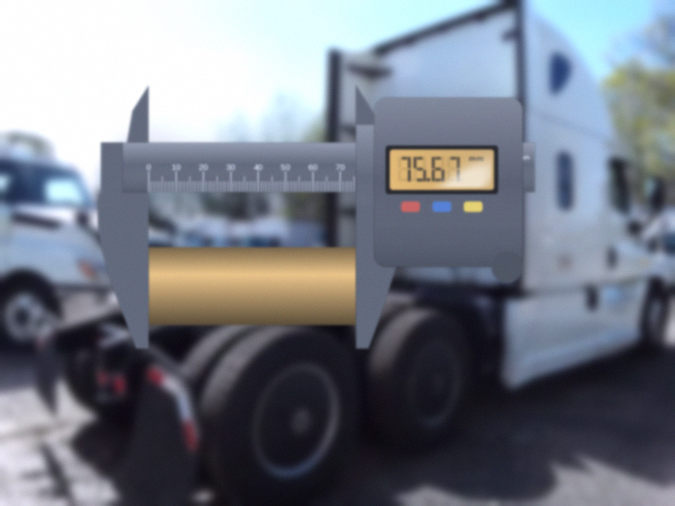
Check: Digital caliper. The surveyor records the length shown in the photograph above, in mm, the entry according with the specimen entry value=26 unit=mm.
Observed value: value=75.67 unit=mm
